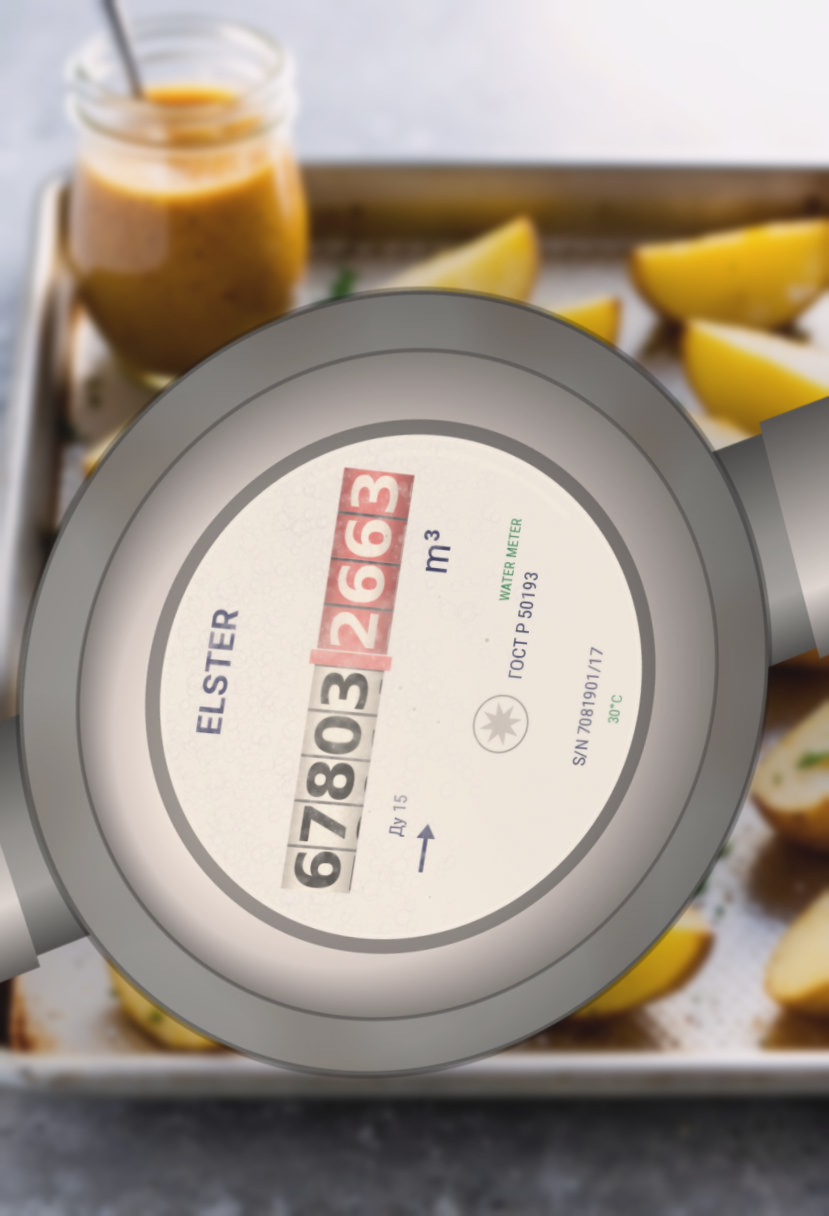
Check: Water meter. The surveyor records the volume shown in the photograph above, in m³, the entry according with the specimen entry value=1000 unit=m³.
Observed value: value=67803.2663 unit=m³
